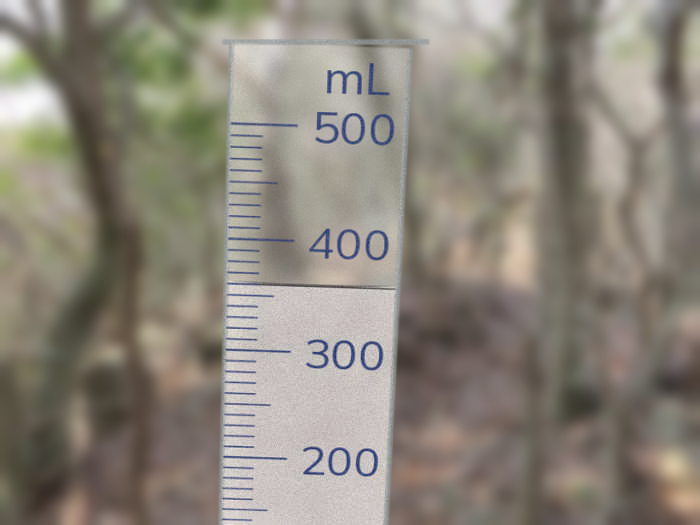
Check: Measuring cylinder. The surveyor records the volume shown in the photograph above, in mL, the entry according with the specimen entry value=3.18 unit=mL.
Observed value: value=360 unit=mL
